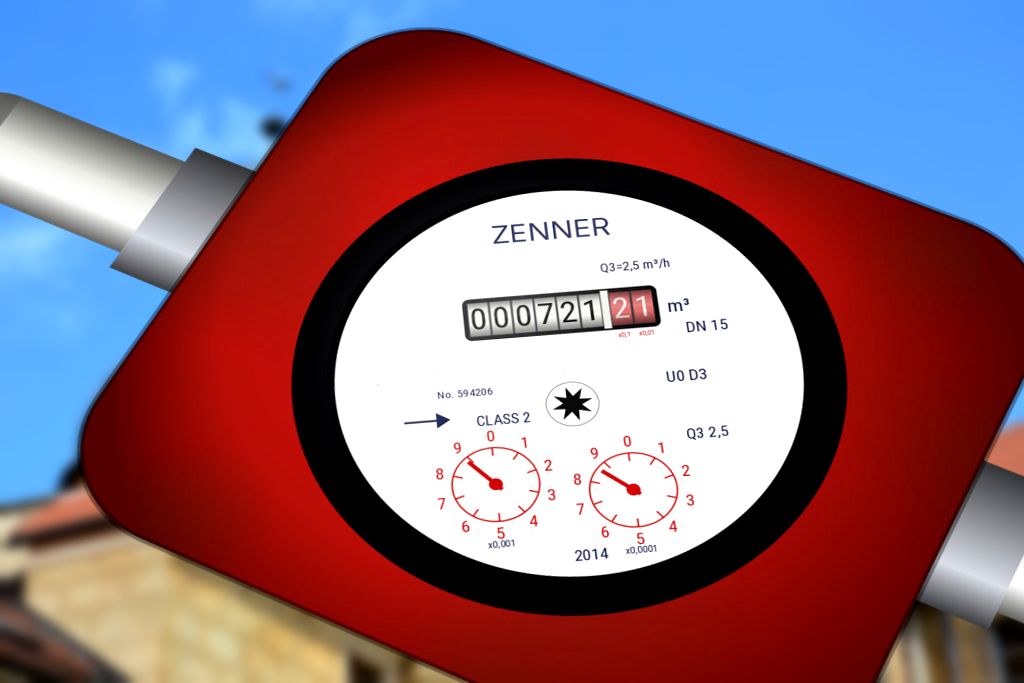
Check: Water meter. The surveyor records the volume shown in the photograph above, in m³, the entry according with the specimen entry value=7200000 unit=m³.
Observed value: value=721.2188 unit=m³
